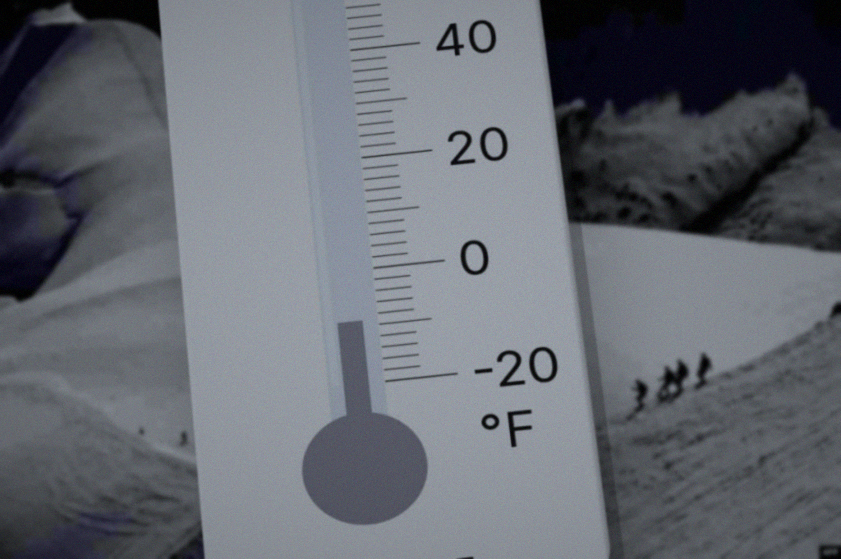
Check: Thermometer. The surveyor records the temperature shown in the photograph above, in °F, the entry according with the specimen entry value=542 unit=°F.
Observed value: value=-9 unit=°F
